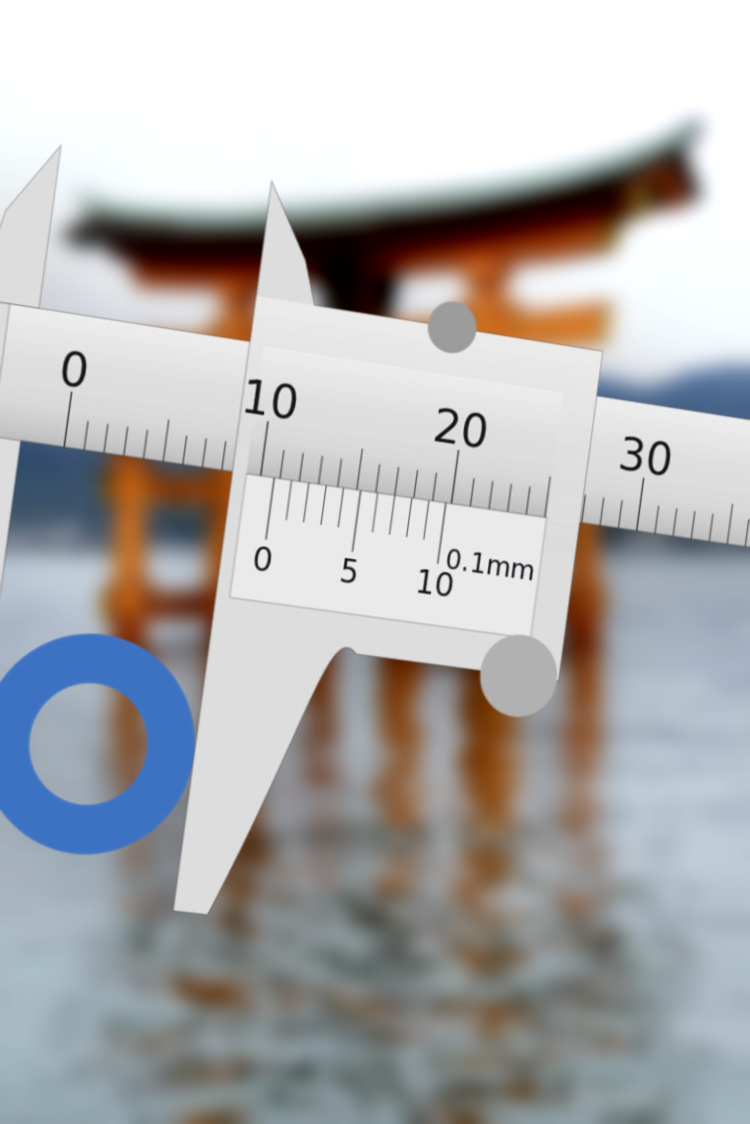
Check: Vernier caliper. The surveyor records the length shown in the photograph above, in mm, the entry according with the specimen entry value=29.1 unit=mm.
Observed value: value=10.7 unit=mm
